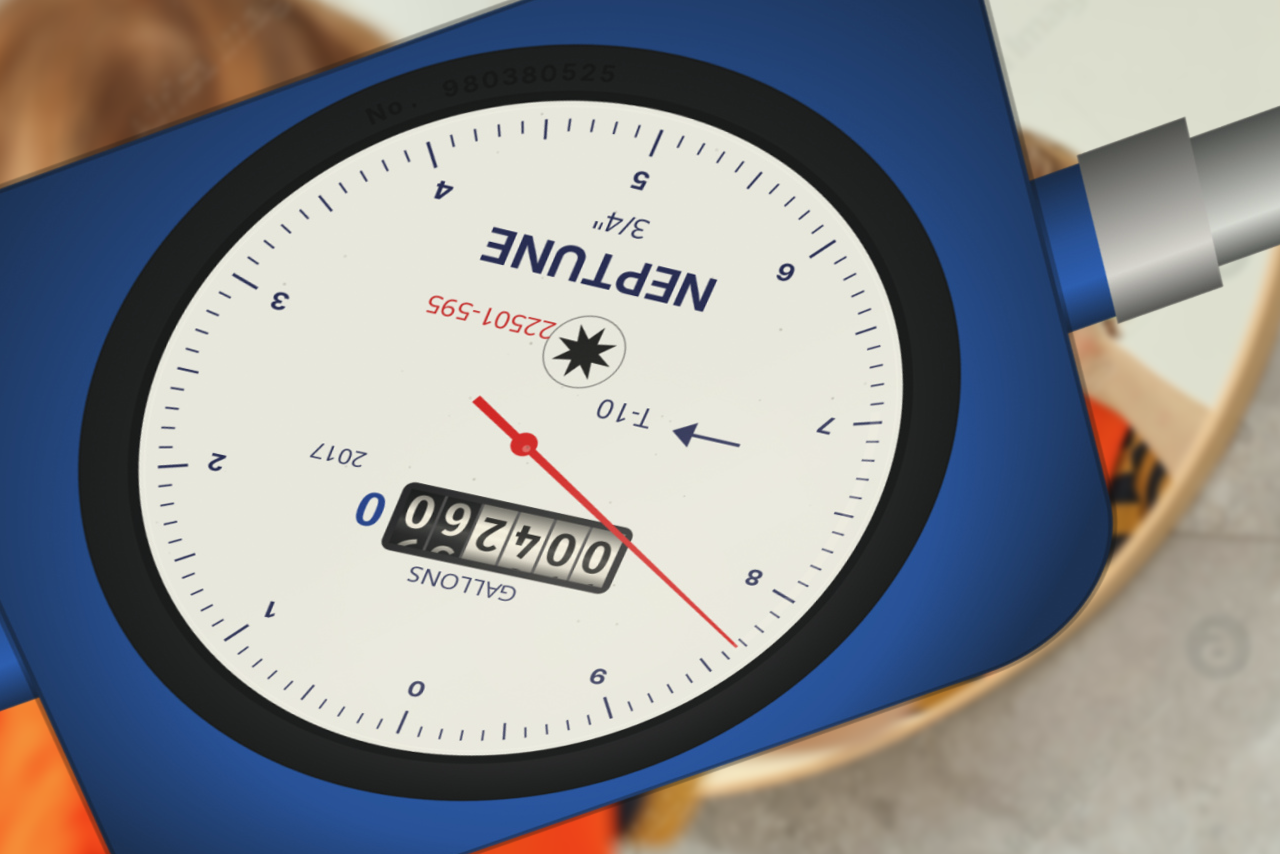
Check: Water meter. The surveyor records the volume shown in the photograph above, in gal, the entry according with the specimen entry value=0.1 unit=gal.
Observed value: value=42598.3 unit=gal
